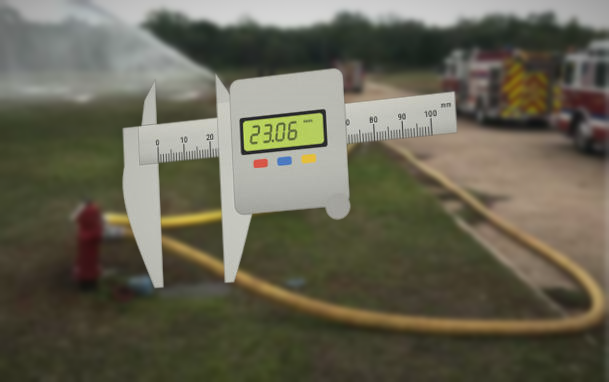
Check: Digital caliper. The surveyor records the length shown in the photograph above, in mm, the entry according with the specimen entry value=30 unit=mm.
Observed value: value=23.06 unit=mm
